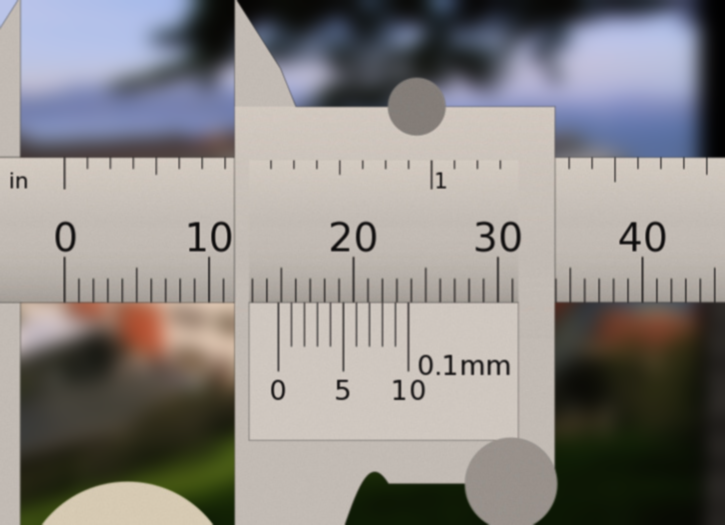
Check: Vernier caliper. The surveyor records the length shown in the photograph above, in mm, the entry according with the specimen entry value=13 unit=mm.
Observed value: value=14.8 unit=mm
